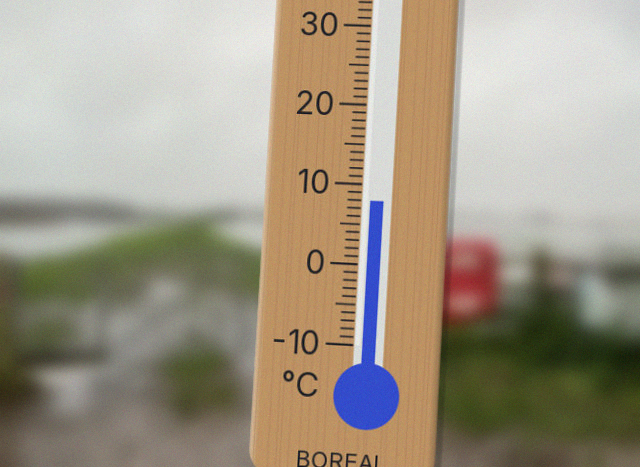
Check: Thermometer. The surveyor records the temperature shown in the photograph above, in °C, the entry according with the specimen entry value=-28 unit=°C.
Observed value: value=8 unit=°C
